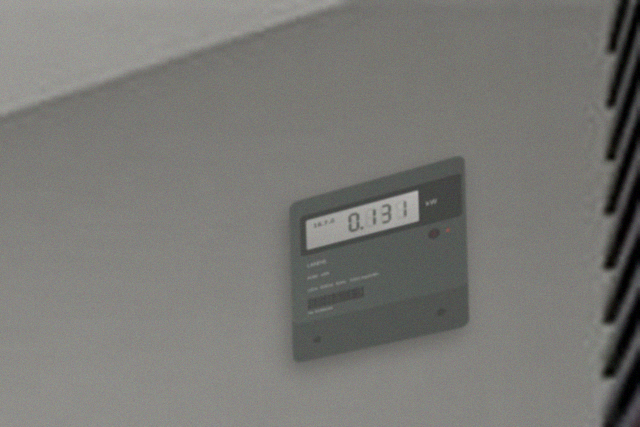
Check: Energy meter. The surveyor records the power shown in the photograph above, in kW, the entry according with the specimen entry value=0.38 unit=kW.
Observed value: value=0.131 unit=kW
